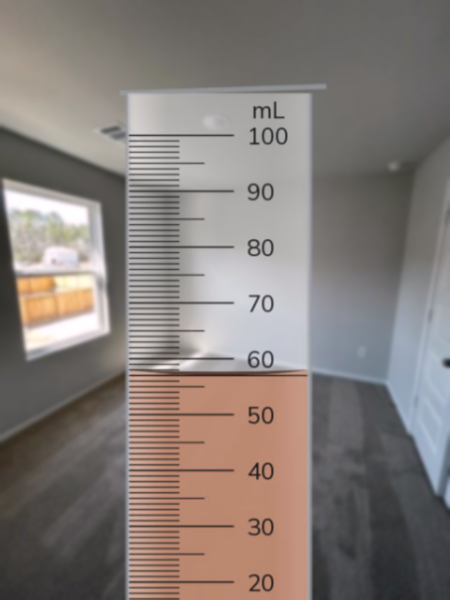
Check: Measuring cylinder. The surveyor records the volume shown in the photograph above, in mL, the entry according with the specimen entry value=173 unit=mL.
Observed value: value=57 unit=mL
